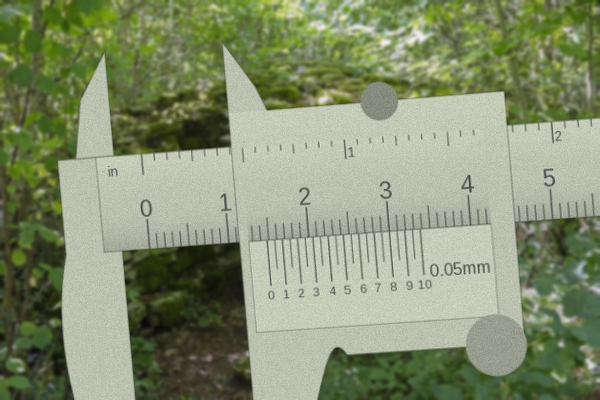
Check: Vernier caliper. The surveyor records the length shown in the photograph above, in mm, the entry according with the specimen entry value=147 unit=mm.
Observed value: value=14.8 unit=mm
